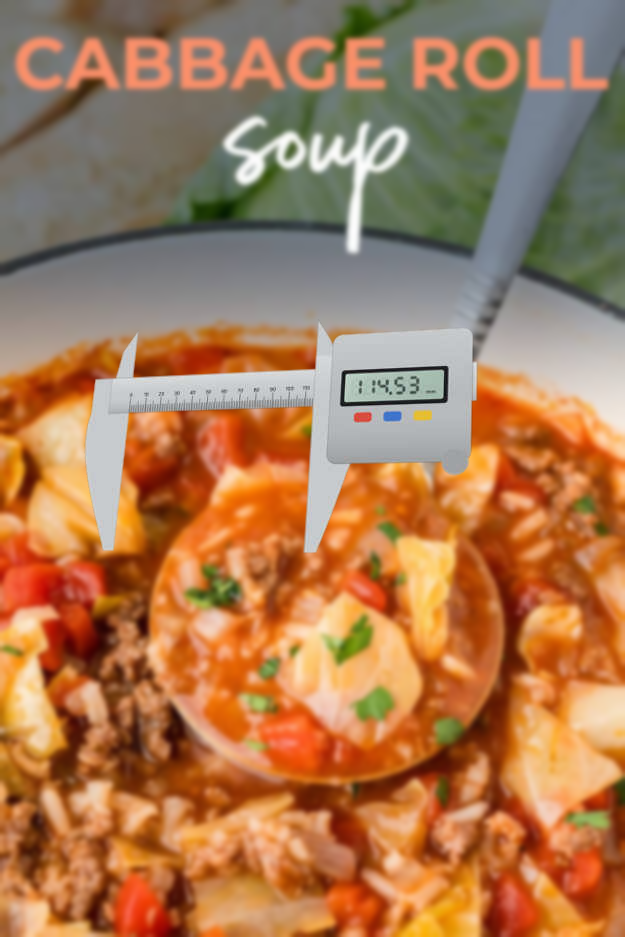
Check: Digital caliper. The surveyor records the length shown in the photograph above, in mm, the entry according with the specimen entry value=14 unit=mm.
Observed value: value=114.53 unit=mm
